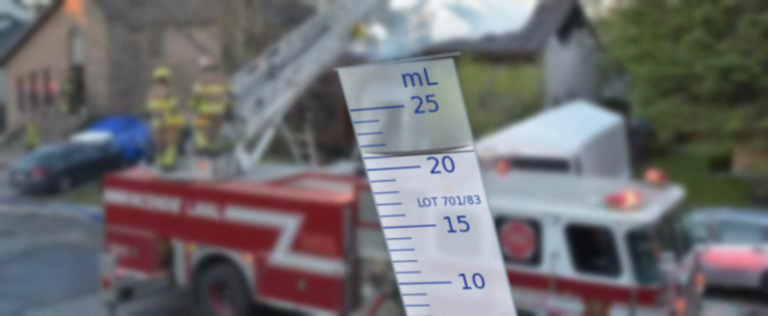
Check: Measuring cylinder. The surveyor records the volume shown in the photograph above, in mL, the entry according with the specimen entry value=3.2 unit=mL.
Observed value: value=21 unit=mL
